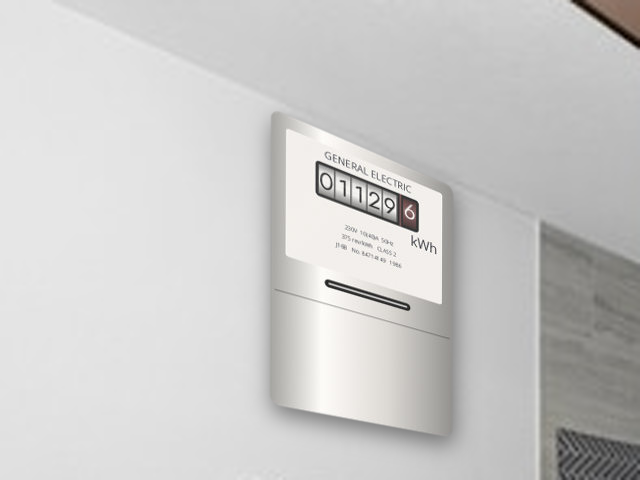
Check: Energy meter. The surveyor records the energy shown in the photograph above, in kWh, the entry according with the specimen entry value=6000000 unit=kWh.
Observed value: value=1129.6 unit=kWh
